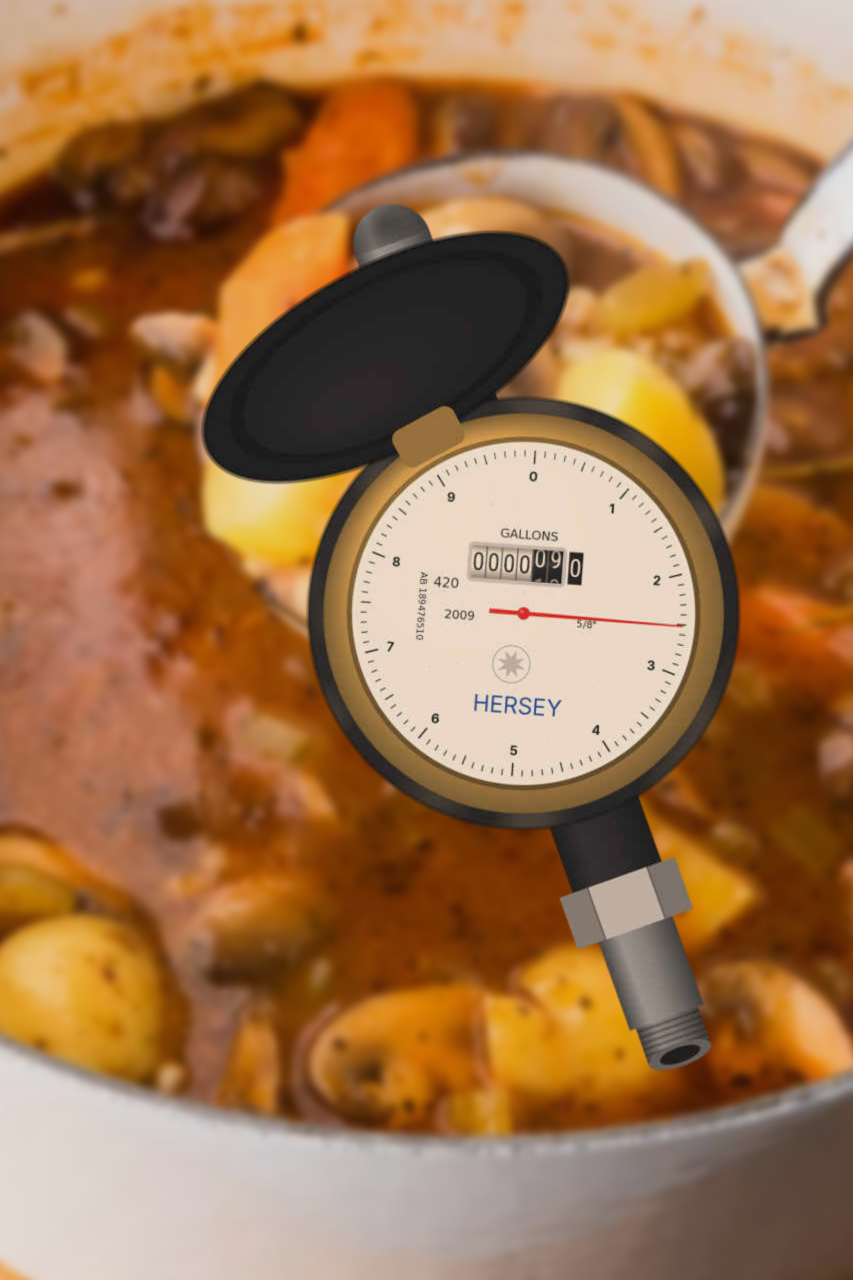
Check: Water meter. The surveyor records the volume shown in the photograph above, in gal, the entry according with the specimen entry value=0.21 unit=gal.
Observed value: value=92.5 unit=gal
